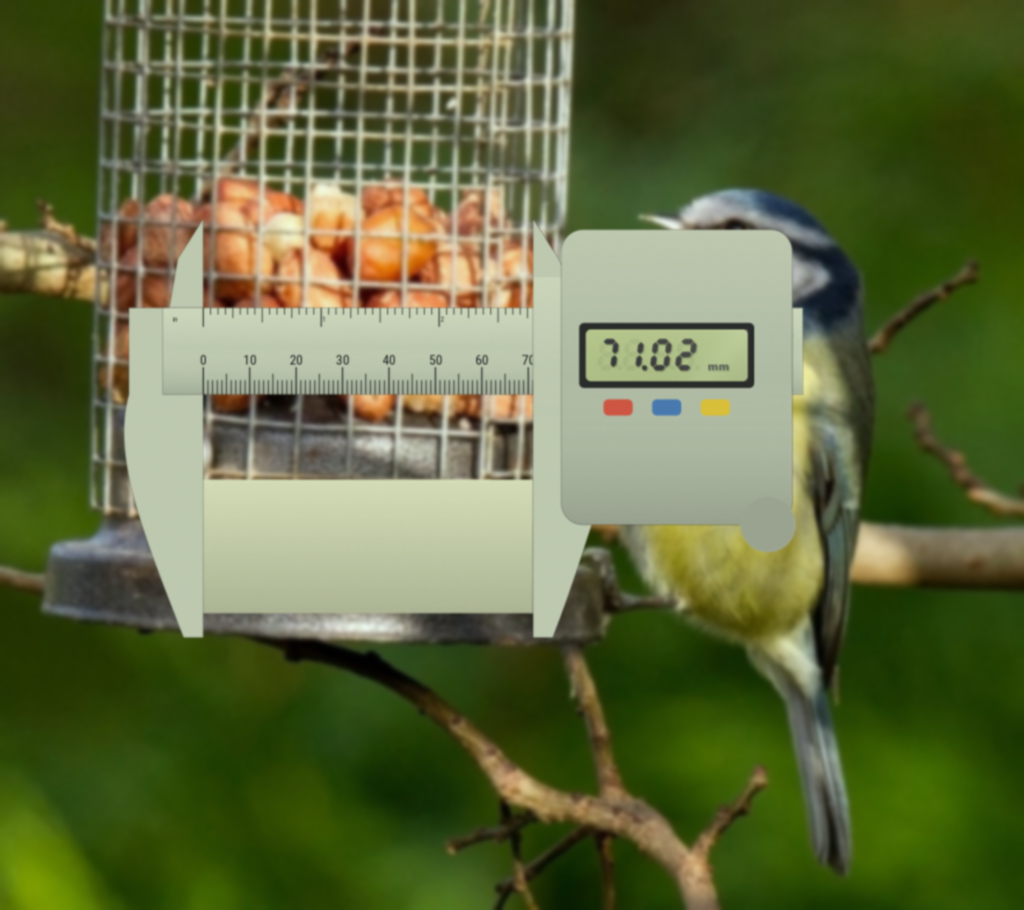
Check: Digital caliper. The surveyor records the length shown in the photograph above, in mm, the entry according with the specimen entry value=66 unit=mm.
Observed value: value=71.02 unit=mm
